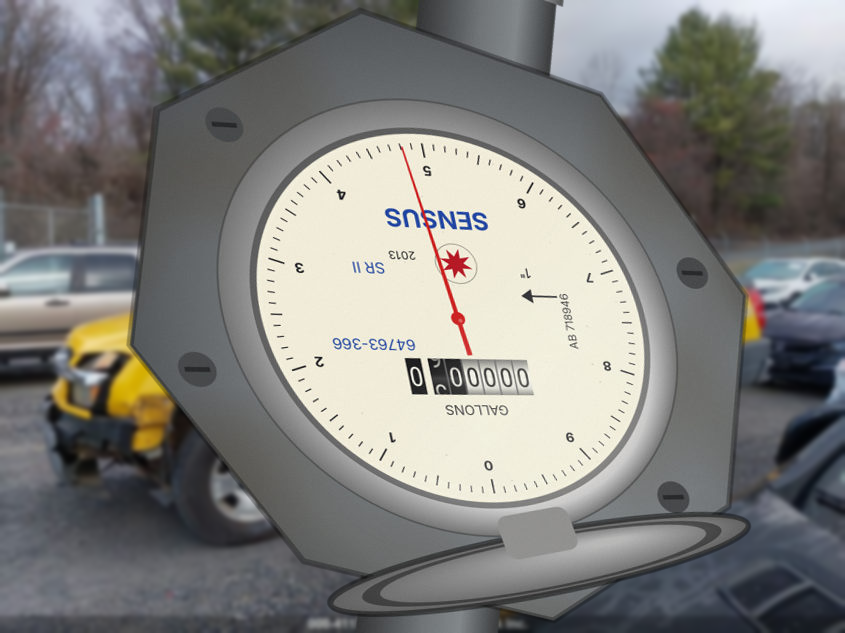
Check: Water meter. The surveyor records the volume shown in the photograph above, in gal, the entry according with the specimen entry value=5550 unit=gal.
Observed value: value=54.8 unit=gal
